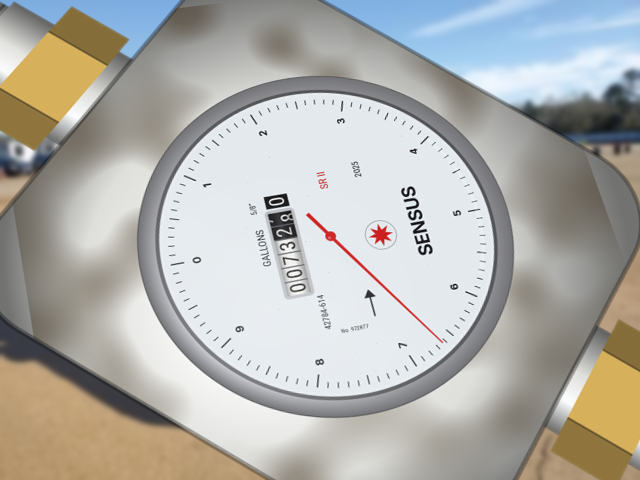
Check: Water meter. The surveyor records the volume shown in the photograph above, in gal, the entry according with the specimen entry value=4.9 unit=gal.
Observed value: value=73276.6 unit=gal
